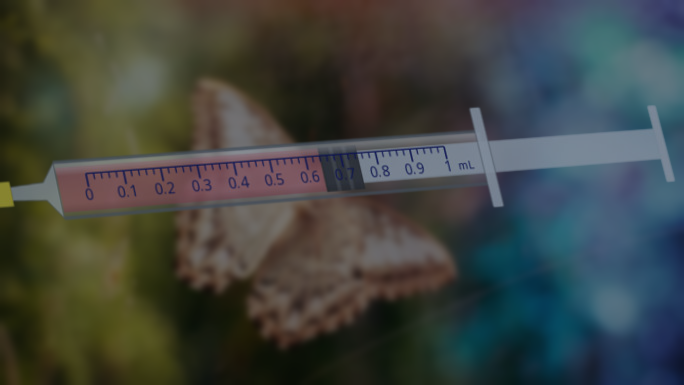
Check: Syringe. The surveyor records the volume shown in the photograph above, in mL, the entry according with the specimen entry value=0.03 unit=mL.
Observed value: value=0.64 unit=mL
